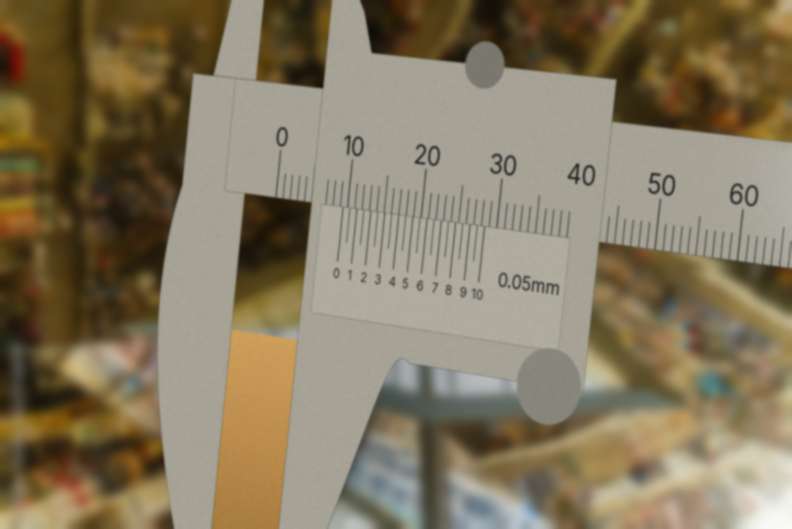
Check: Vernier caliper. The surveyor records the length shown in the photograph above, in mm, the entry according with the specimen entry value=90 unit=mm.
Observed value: value=9.4 unit=mm
